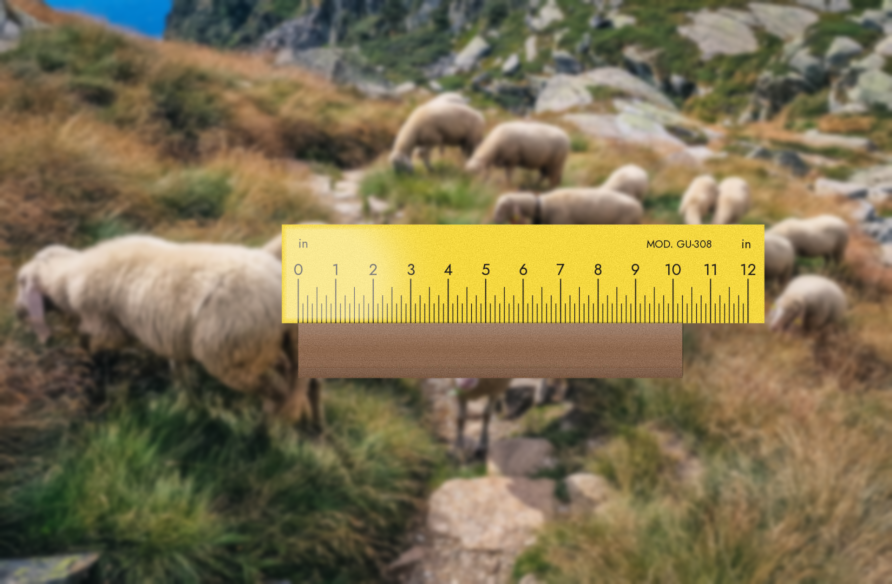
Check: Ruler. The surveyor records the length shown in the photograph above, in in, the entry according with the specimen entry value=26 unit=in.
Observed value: value=10.25 unit=in
